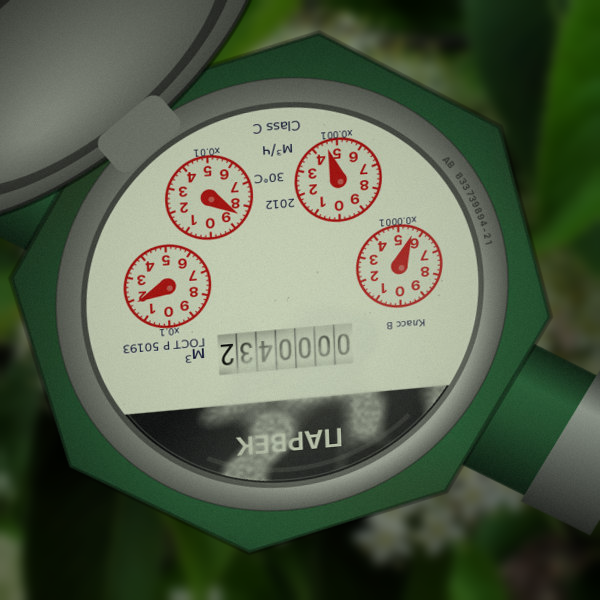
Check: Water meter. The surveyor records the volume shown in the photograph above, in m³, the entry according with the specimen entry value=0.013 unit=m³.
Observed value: value=432.1845 unit=m³
